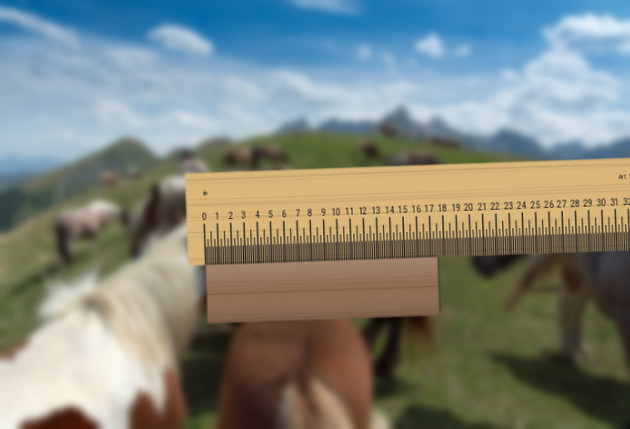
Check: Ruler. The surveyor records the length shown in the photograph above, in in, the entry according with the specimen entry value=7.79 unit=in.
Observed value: value=17.5 unit=in
